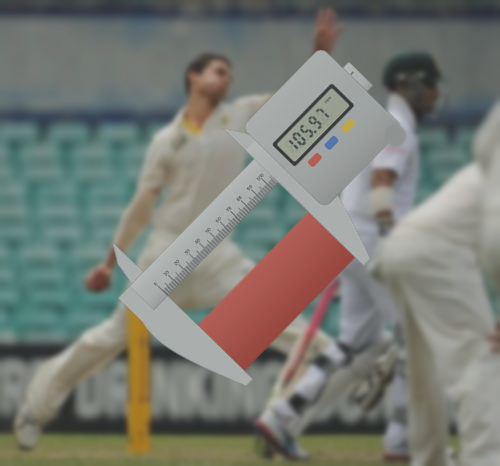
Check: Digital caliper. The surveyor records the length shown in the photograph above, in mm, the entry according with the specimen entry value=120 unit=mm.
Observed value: value=105.97 unit=mm
